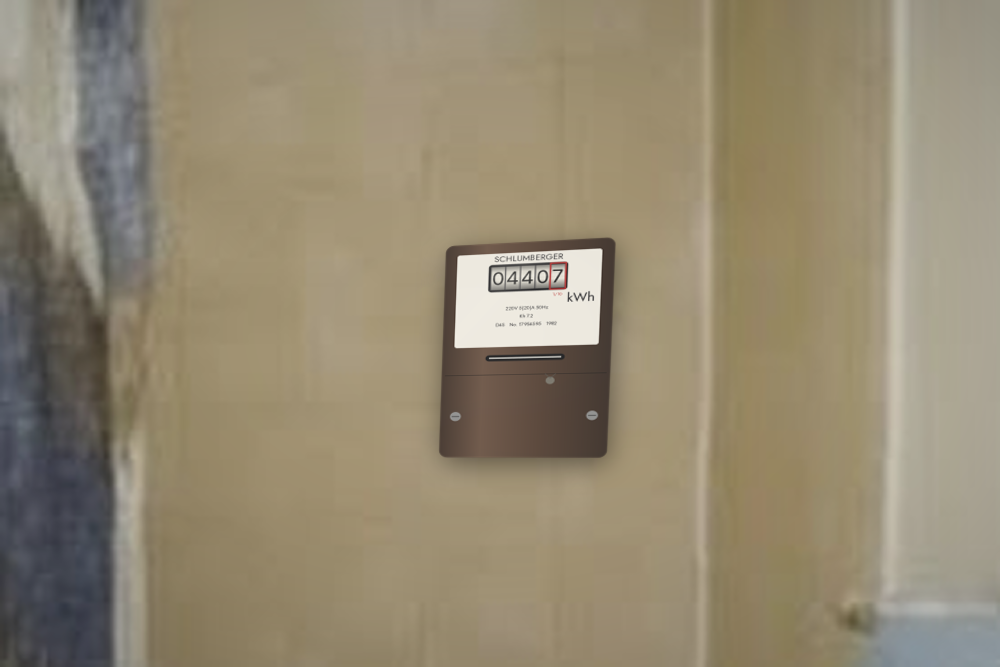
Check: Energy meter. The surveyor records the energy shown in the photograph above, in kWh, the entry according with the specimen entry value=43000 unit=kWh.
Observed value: value=440.7 unit=kWh
